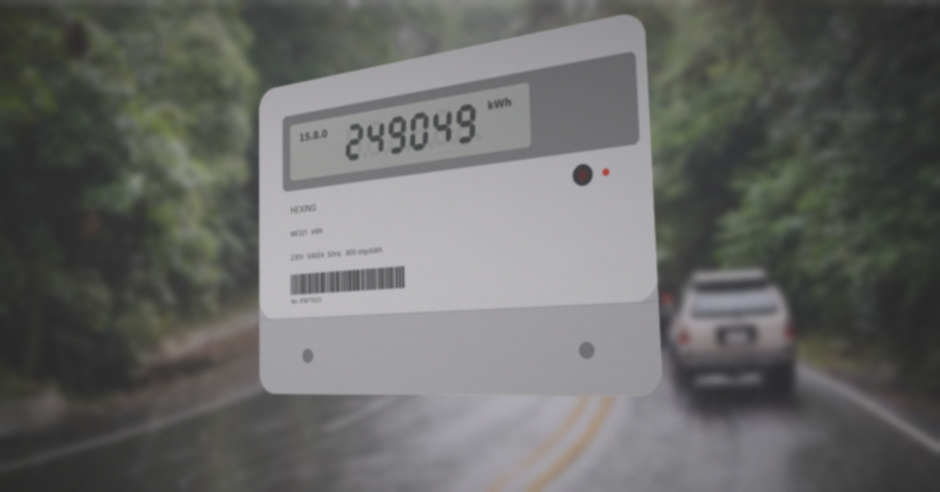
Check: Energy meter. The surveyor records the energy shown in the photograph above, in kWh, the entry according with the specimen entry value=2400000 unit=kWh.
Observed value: value=249049 unit=kWh
